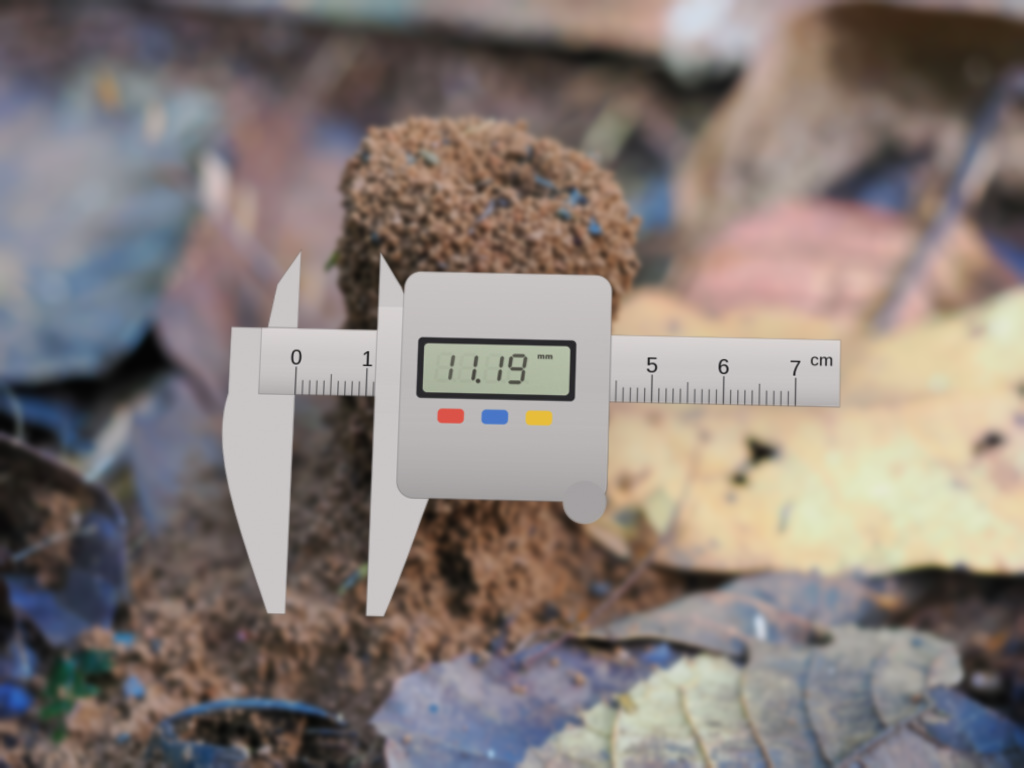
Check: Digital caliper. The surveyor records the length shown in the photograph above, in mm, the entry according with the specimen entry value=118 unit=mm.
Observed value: value=11.19 unit=mm
